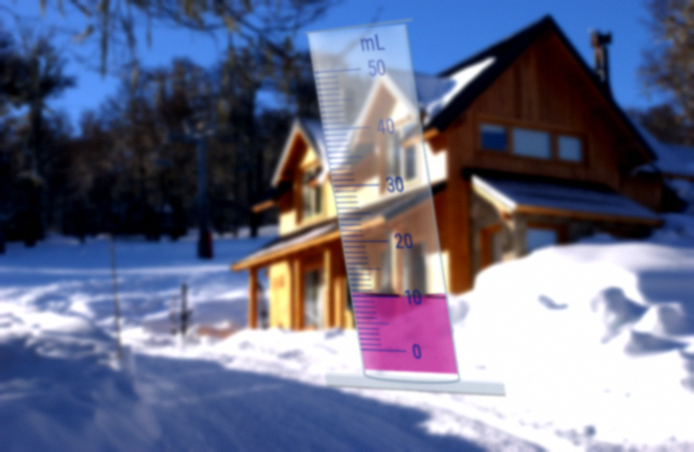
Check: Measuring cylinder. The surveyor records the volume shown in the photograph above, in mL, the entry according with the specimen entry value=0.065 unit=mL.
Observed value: value=10 unit=mL
